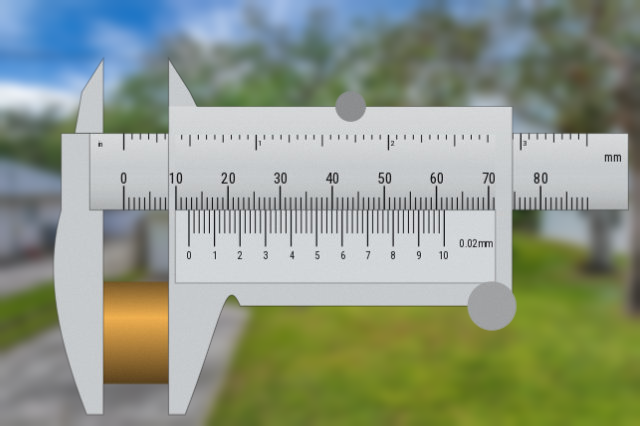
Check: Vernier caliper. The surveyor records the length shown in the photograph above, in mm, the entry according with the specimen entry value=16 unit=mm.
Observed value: value=12.5 unit=mm
